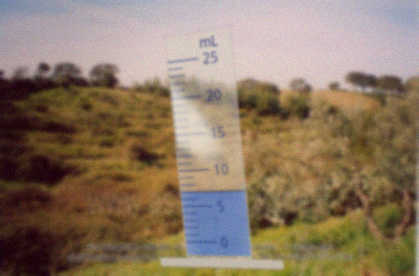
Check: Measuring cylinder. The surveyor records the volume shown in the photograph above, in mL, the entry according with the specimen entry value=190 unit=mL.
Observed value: value=7 unit=mL
